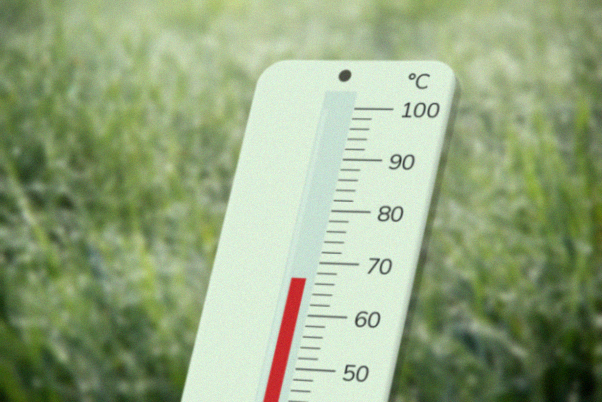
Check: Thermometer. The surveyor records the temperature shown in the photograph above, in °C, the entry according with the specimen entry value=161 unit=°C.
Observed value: value=67 unit=°C
